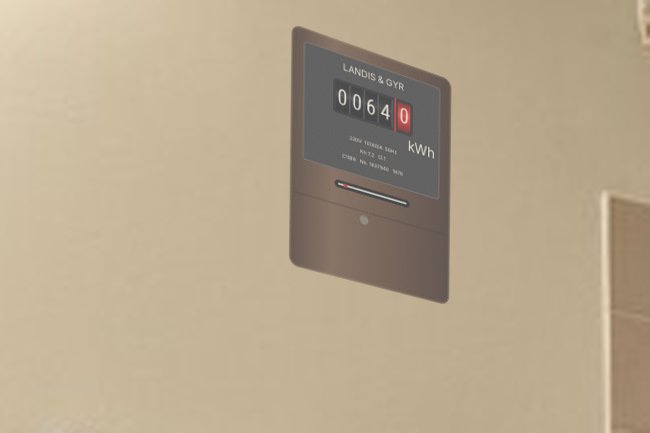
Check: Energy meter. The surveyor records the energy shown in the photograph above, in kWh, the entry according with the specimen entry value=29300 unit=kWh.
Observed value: value=64.0 unit=kWh
